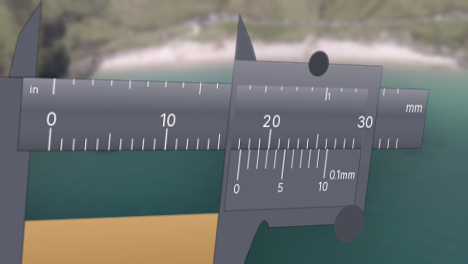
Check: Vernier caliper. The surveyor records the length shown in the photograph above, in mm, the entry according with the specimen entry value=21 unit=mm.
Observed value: value=17.2 unit=mm
